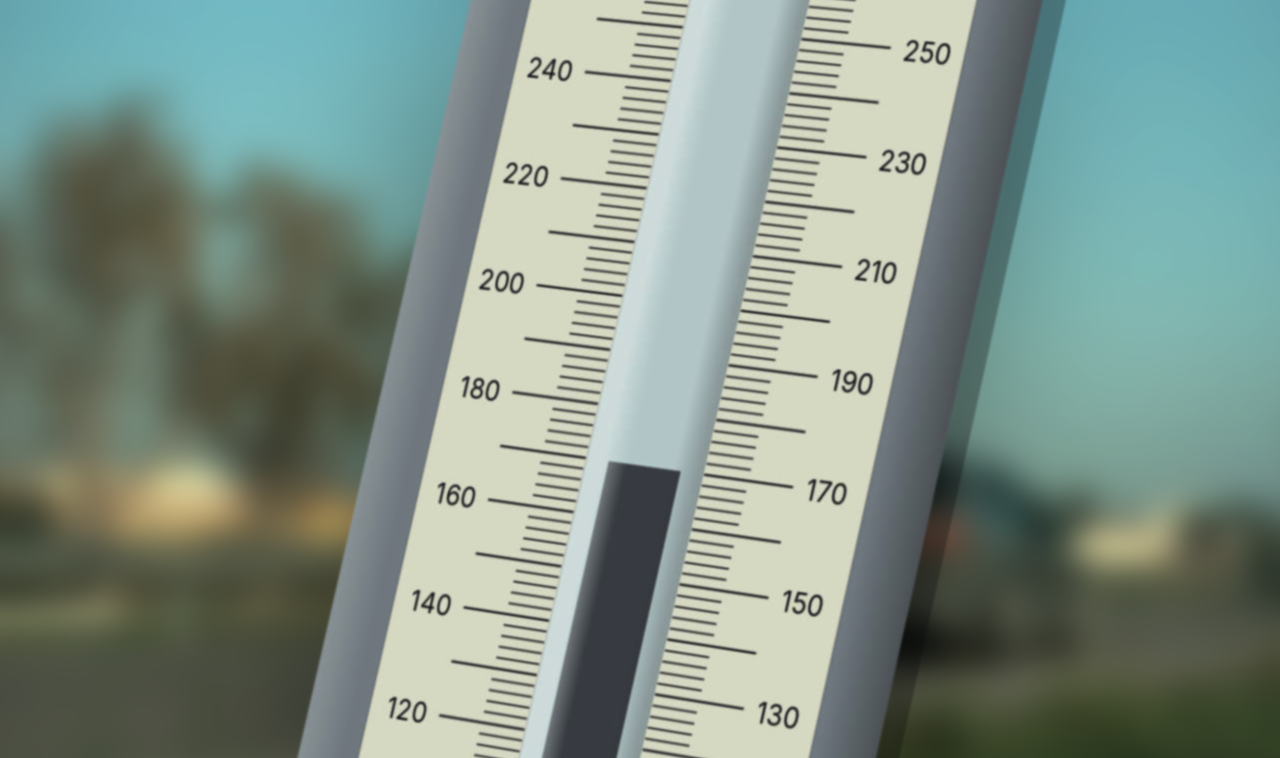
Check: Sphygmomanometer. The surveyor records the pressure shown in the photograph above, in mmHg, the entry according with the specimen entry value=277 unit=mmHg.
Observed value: value=170 unit=mmHg
